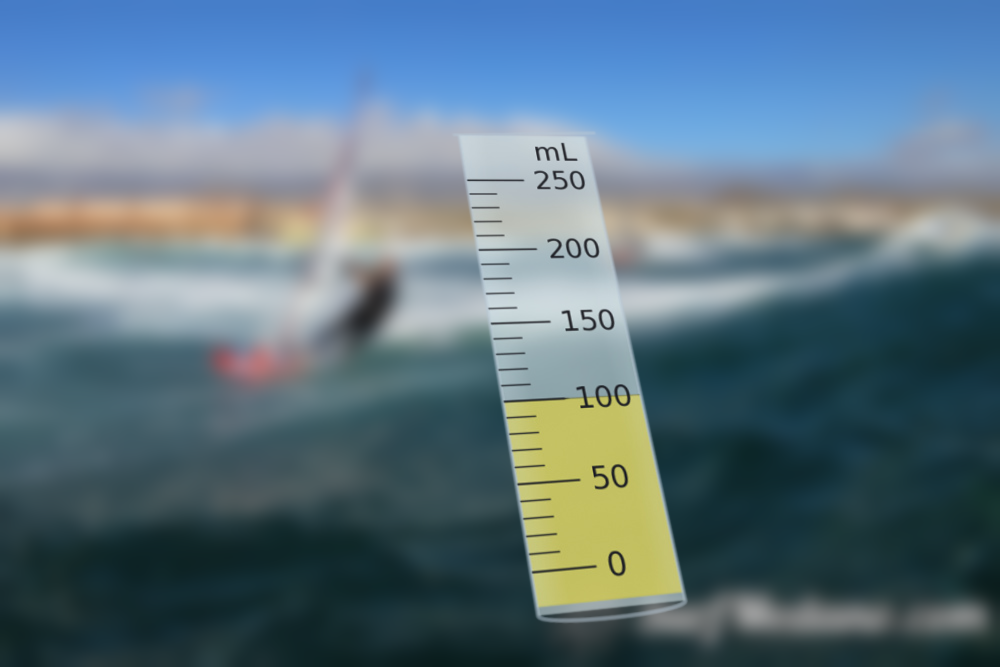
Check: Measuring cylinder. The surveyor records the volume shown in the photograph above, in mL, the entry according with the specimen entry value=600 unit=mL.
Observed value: value=100 unit=mL
